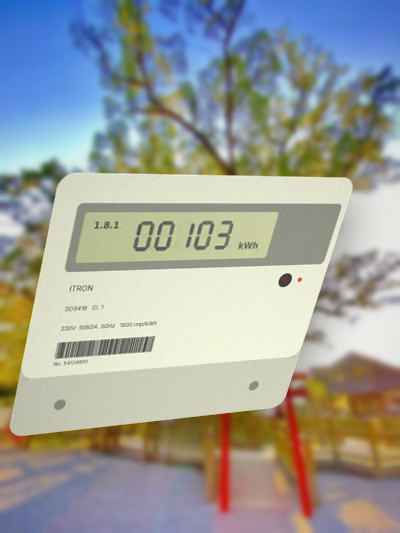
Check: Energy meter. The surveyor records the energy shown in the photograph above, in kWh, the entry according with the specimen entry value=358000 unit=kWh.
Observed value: value=103 unit=kWh
